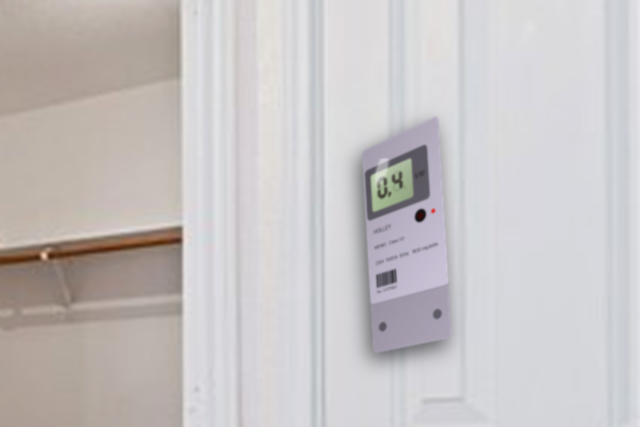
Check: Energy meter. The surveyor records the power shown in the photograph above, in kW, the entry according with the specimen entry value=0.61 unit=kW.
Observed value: value=0.4 unit=kW
